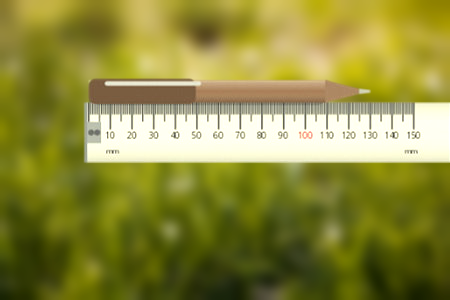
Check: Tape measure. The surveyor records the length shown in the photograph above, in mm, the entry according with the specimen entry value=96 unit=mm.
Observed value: value=130 unit=mm
